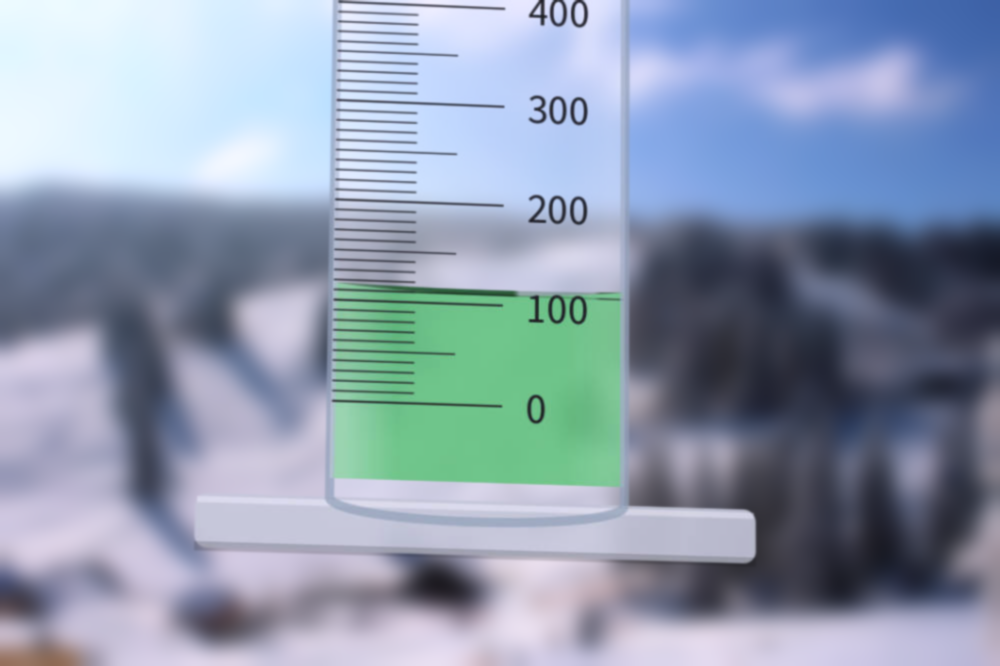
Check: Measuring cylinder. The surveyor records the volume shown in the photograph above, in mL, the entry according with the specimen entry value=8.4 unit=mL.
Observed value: value=110 unit=mL
